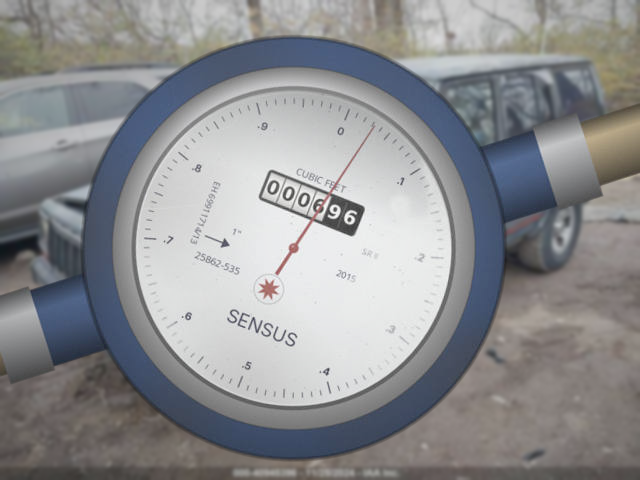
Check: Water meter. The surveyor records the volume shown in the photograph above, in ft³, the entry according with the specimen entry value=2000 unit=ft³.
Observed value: value=696.03 unit=ft³
